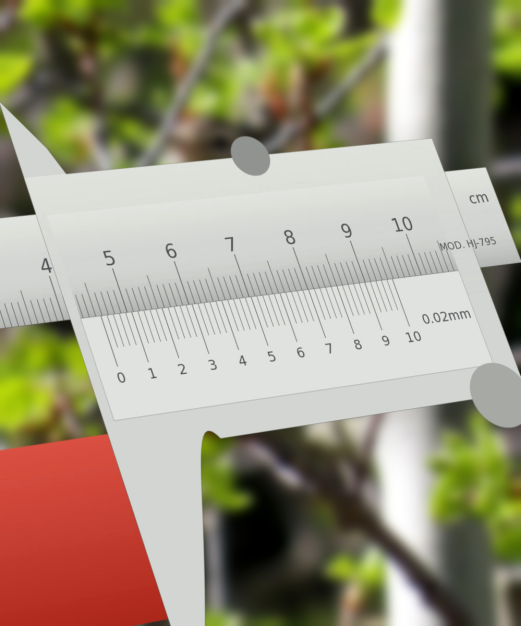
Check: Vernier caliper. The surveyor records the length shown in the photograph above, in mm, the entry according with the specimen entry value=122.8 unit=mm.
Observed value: value=45.8 unit=mm
